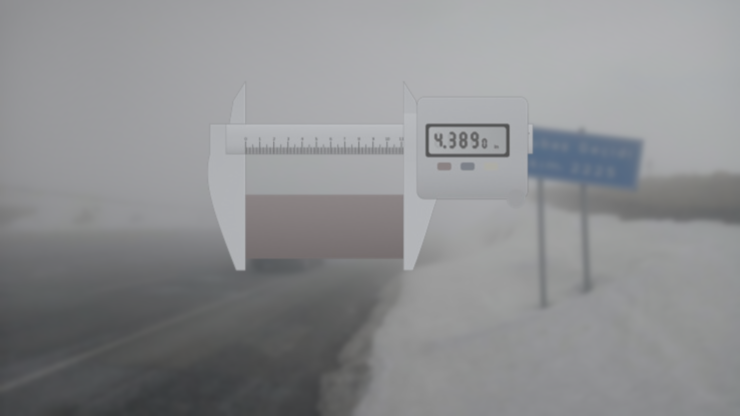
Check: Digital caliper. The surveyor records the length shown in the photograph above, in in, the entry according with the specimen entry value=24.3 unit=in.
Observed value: value=4.3890 unit=in
